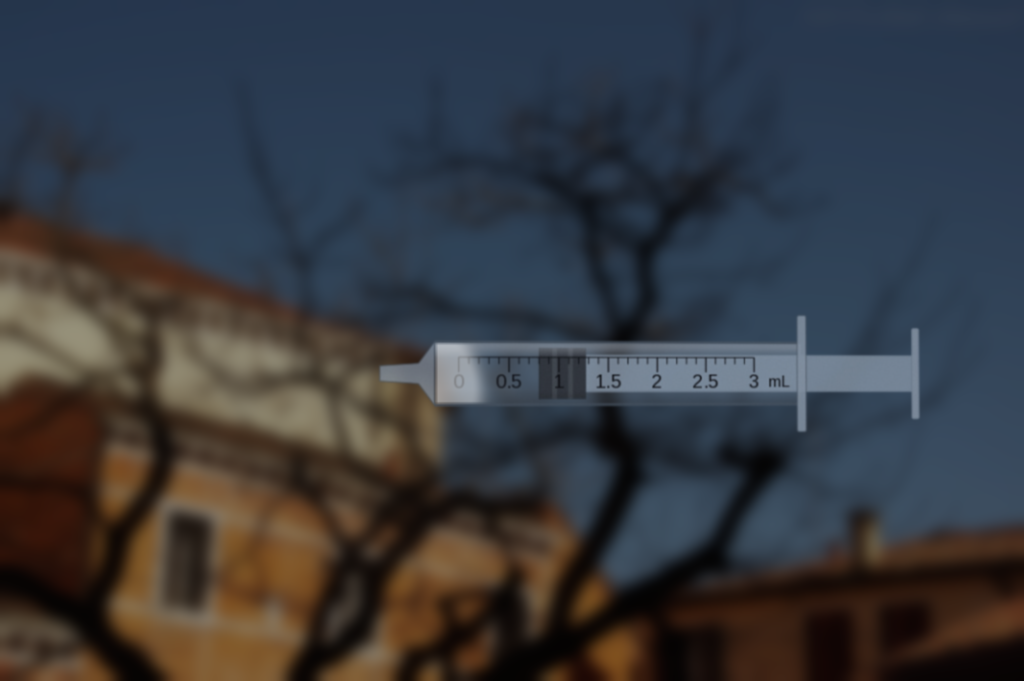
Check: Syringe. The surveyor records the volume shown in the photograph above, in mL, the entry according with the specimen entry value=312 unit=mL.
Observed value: value=0.8 unit=mL
